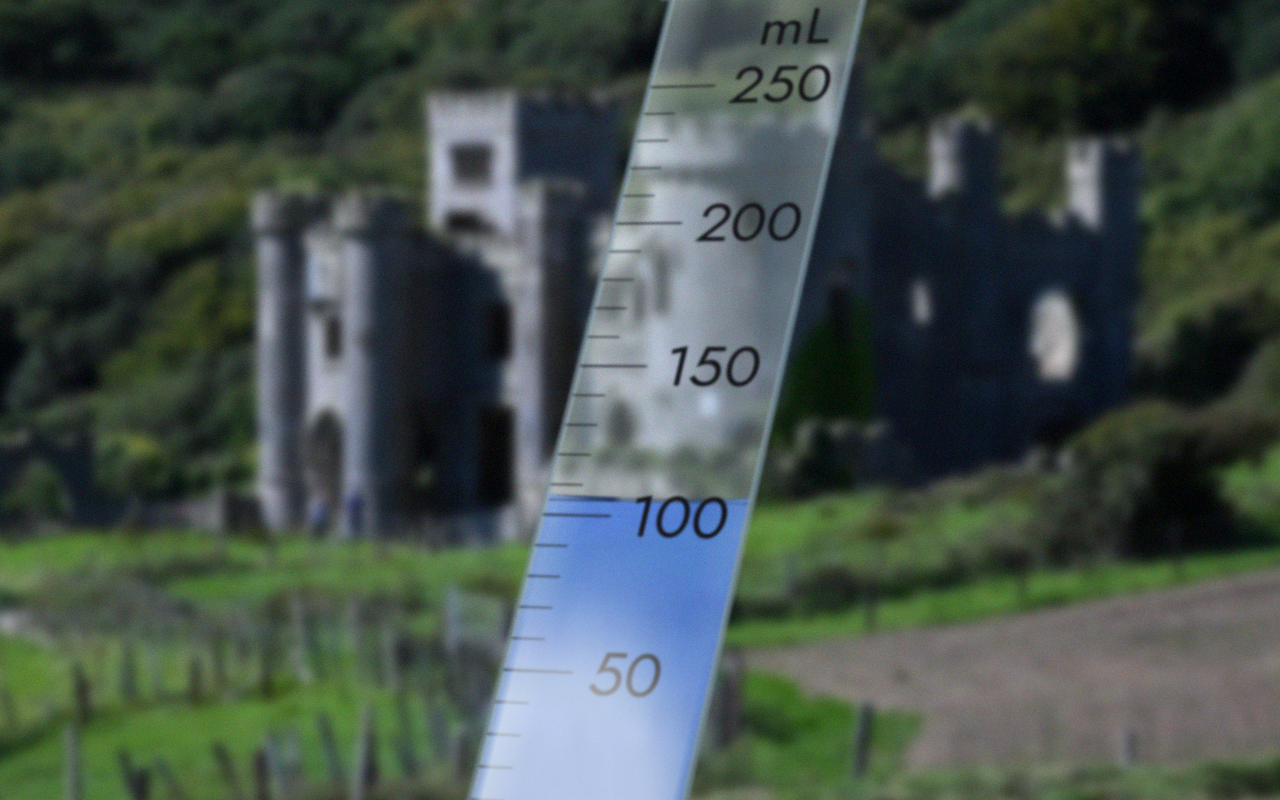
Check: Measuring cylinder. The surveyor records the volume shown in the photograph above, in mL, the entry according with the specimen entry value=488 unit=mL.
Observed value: value=105 unit=mL
